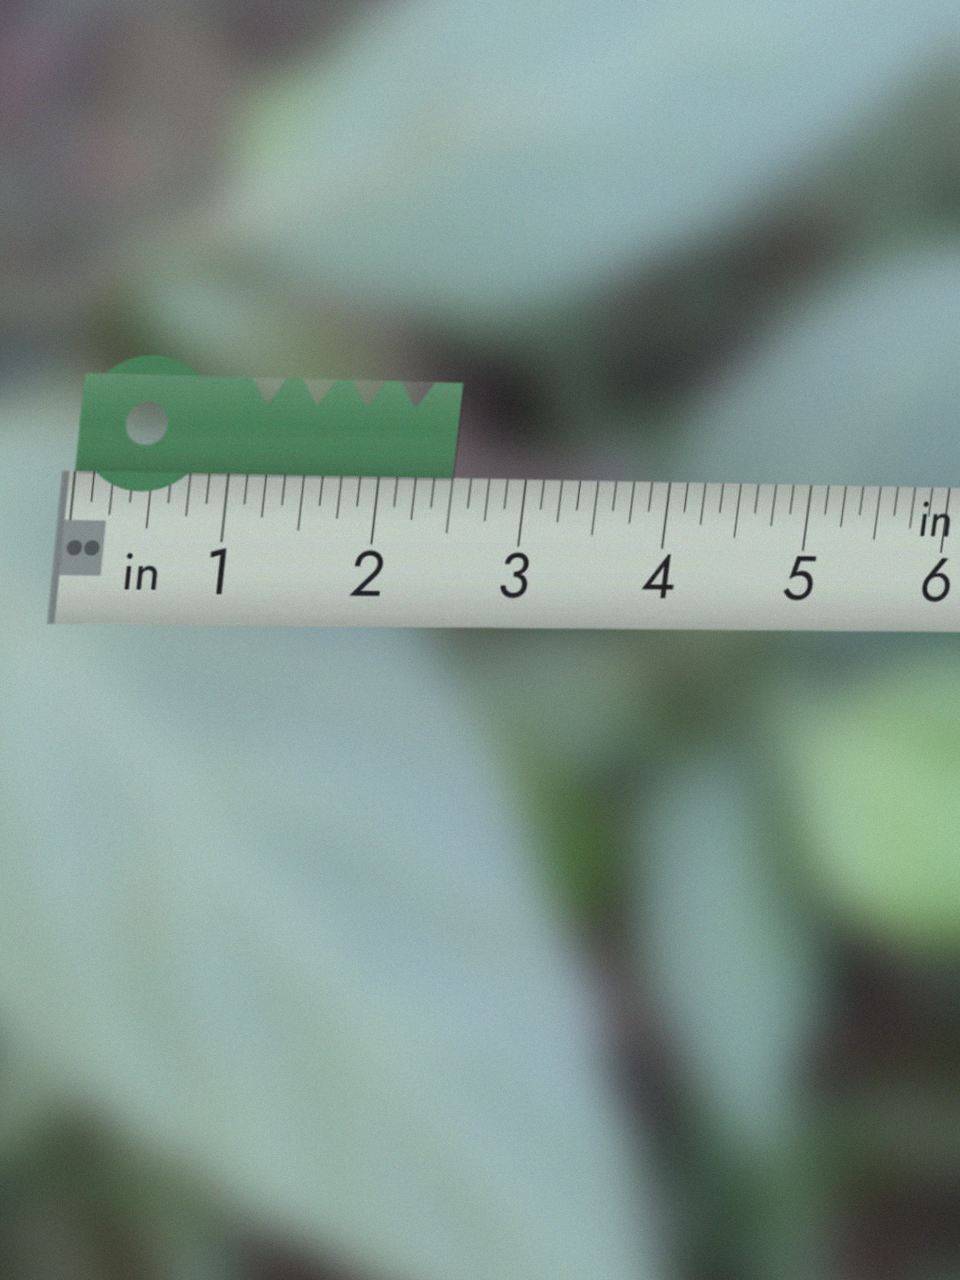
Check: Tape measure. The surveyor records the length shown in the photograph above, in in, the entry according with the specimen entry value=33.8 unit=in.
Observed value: value=2.5 unit=in
